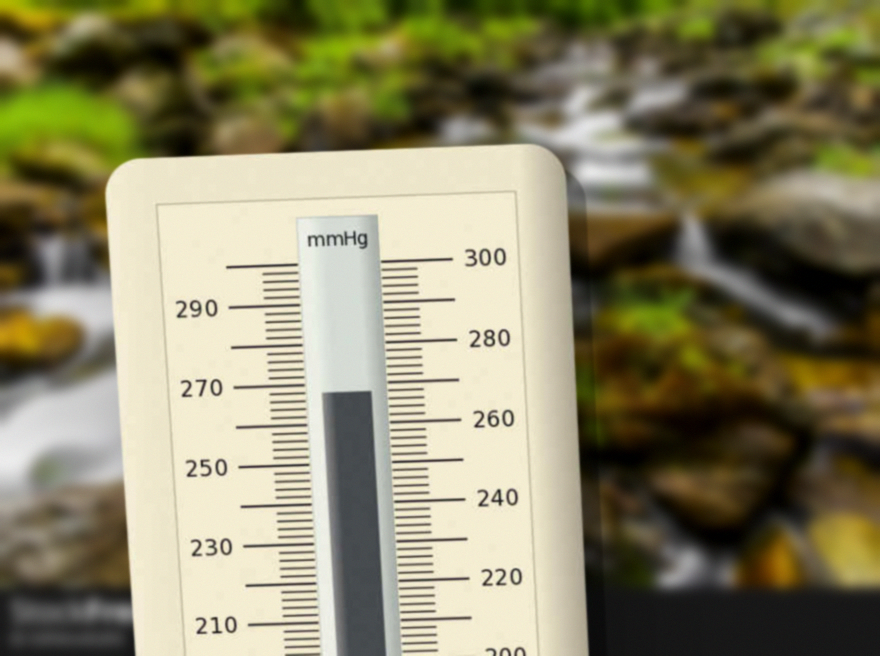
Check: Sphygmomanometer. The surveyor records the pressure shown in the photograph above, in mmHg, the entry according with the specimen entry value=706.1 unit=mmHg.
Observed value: value=268 unit=mmHg
